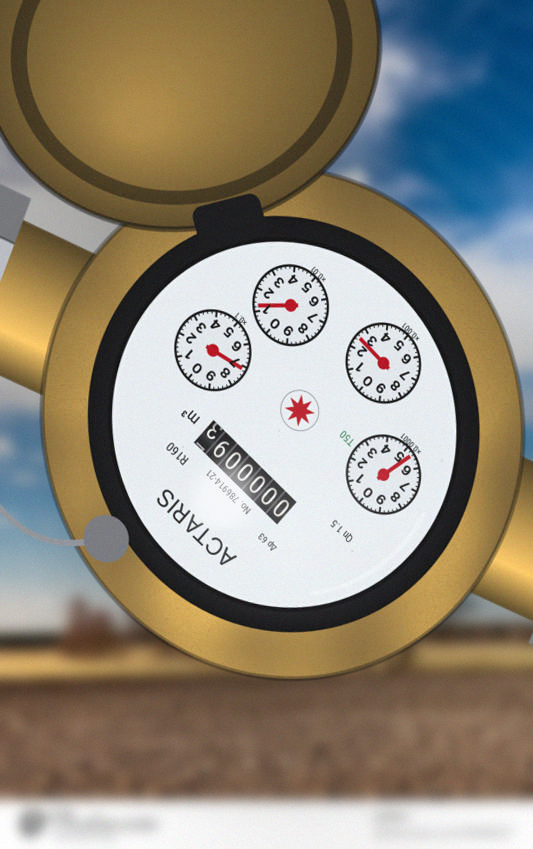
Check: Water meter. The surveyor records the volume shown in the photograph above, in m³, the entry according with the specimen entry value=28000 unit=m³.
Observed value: value=92.7125 unit=m³
